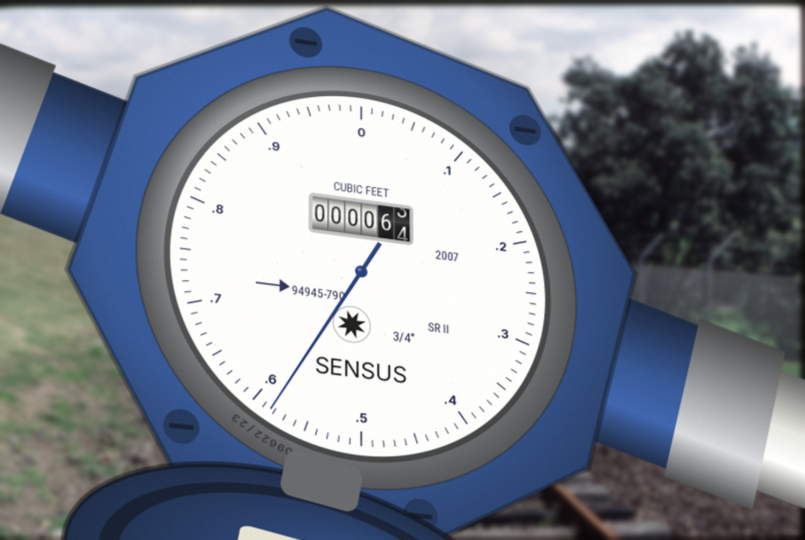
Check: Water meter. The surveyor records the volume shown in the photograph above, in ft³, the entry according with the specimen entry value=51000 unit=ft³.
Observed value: value=63.58 unit=ft³
